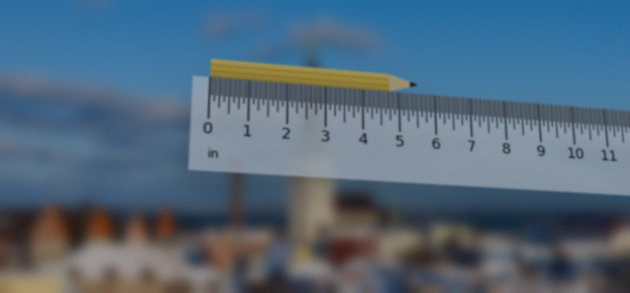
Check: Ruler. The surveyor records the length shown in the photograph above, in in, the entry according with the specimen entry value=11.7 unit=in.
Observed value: value=5.5 unit=in
